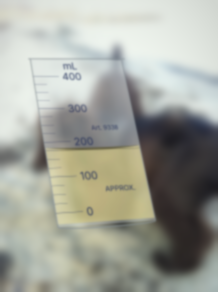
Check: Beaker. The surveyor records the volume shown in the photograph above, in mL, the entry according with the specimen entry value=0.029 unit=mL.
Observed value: value=175 unit=mL
